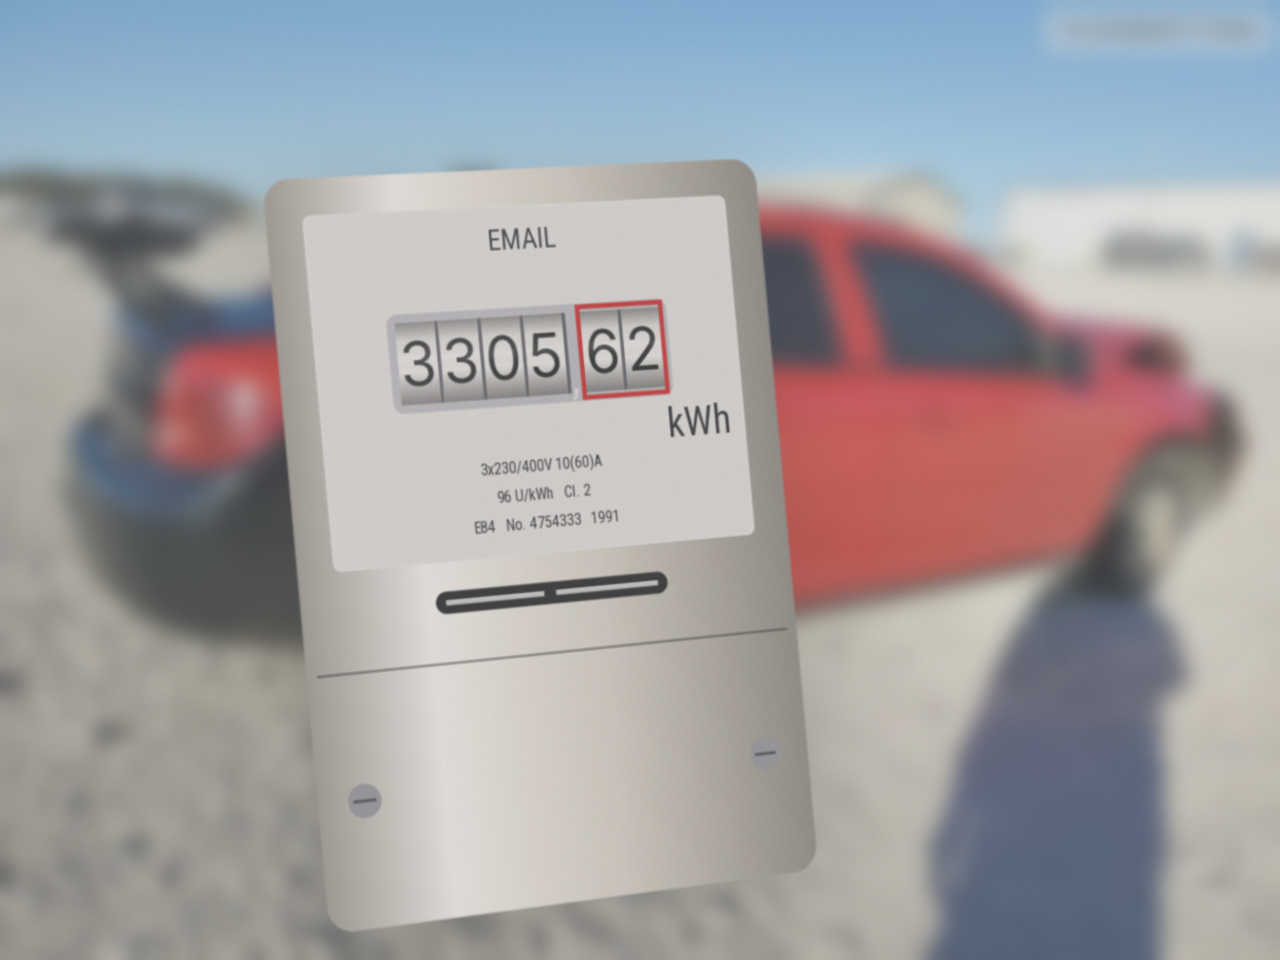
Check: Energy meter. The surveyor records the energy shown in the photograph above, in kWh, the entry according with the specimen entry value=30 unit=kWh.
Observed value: value=3305.62 unit=kWh
